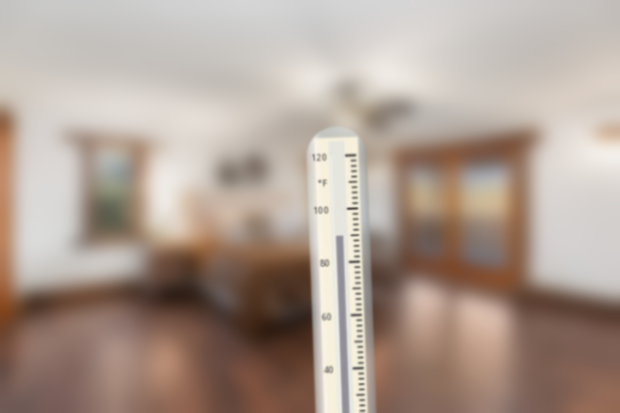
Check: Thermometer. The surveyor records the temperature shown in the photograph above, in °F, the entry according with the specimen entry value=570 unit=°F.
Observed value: value=90 unit=°F
